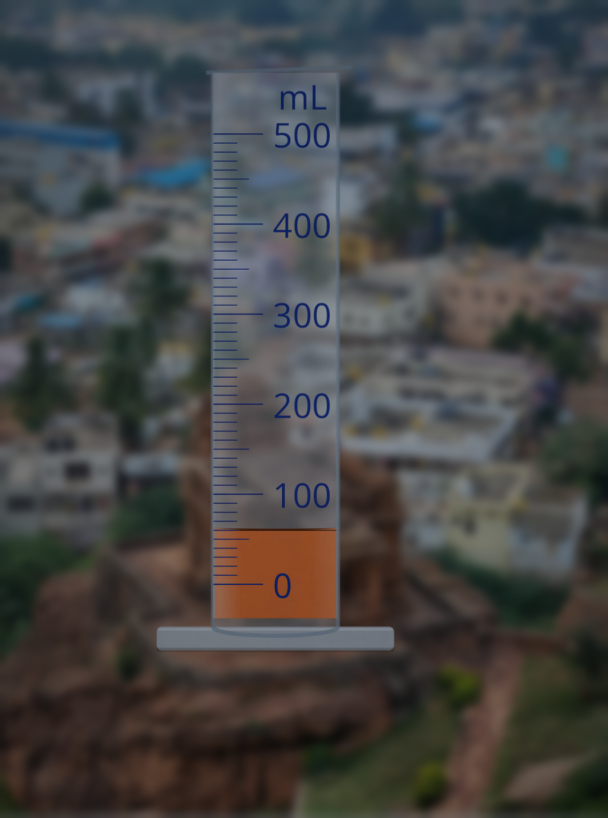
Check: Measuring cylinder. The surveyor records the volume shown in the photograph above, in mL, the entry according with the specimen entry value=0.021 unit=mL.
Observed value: value=60 unit=mL
